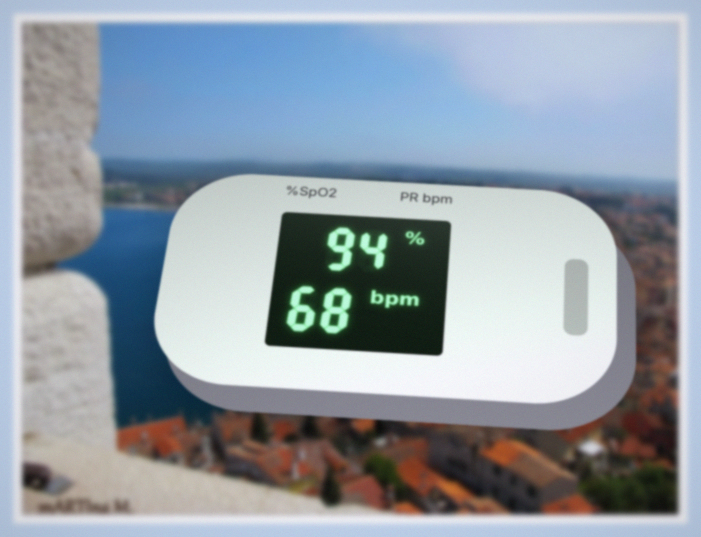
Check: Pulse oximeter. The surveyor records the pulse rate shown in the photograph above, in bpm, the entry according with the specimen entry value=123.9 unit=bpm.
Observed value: value=68 unit=bpm
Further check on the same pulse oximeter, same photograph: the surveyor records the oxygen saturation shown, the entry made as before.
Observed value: value=94 unit=%
